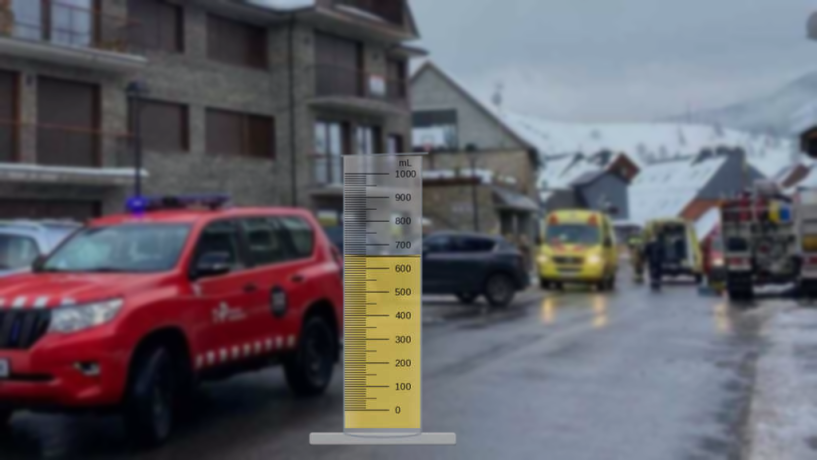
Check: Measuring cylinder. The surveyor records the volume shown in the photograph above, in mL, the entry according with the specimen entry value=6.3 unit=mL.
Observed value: value=650 unit=mL
